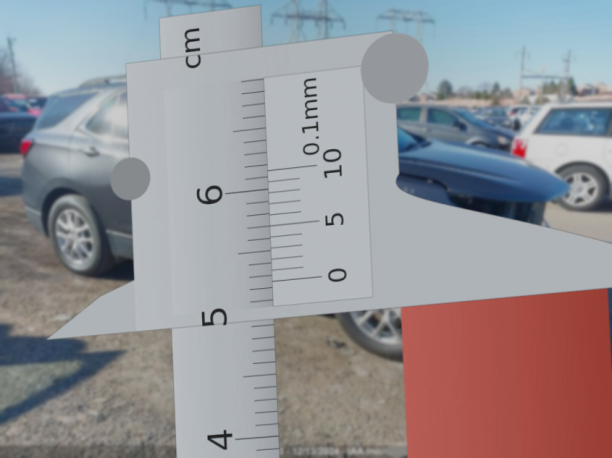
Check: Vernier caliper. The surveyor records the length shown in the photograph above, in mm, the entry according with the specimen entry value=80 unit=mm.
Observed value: value=52.5 unit=mm
